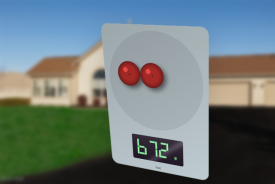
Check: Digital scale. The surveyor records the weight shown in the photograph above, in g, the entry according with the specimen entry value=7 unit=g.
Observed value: value=672 unit=g
